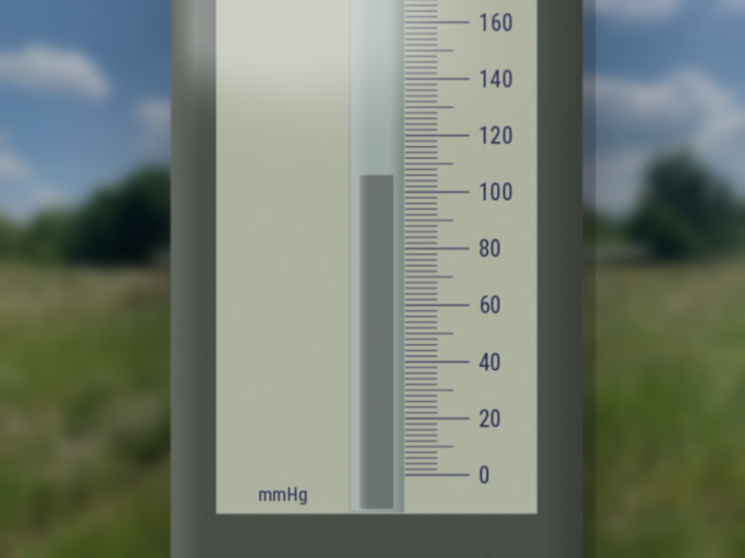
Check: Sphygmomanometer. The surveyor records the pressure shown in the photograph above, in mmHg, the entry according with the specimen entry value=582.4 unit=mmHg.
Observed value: value=106 unit=mmHg
